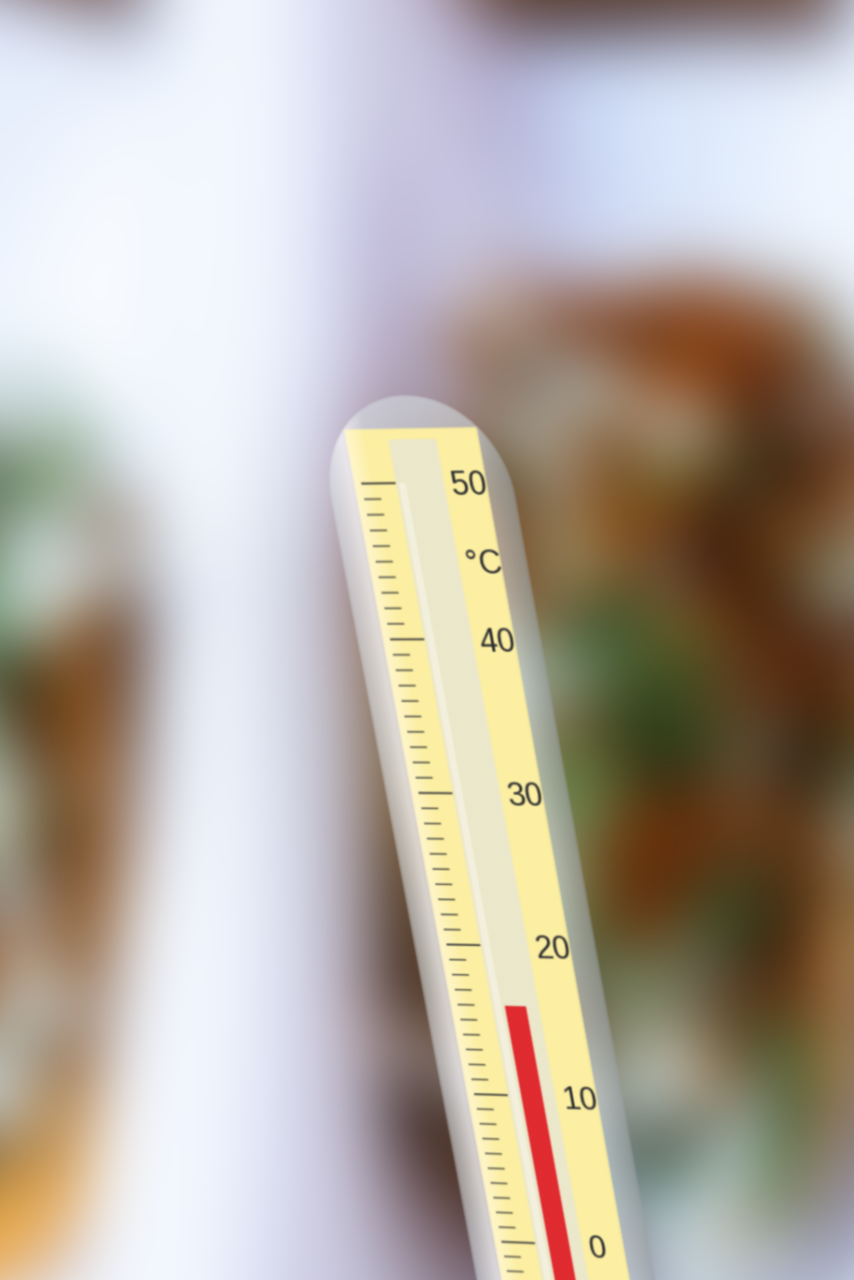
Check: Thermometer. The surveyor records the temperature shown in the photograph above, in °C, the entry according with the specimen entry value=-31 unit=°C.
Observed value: value=16 unit=°C
